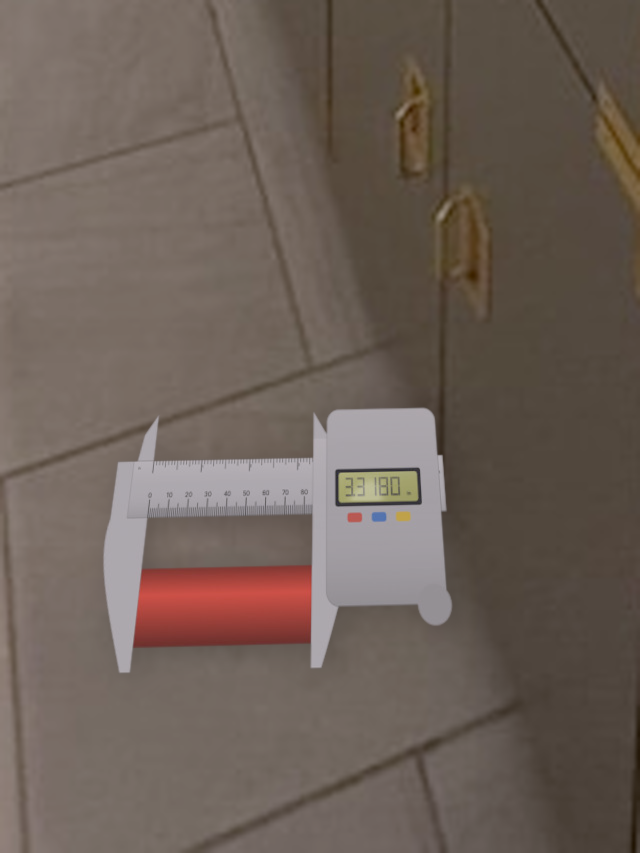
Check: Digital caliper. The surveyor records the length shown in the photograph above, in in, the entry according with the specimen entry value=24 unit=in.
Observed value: value=3.3180 unit=in
